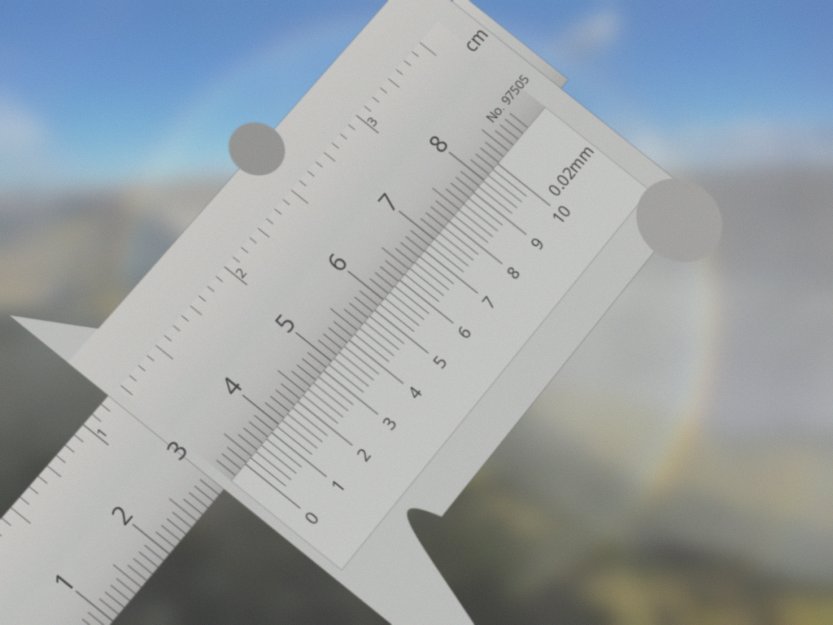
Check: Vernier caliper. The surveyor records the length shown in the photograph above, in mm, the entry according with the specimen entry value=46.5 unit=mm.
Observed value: value=33.8 unit=mm
